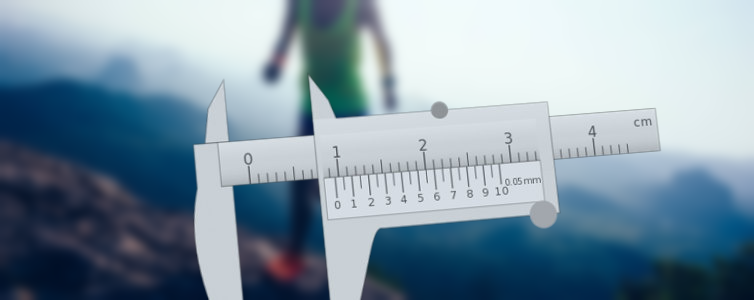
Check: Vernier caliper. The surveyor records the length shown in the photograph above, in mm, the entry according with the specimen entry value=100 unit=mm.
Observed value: value=9.6 unit=mm
